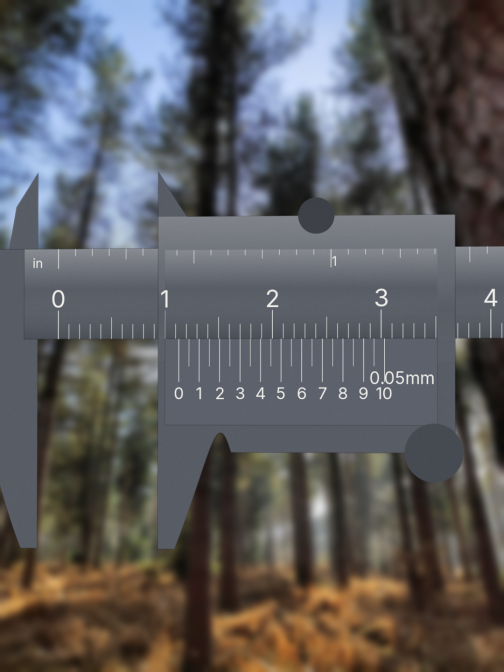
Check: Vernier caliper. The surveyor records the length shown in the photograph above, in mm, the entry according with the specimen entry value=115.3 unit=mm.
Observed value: value=11.3 unit=mm
